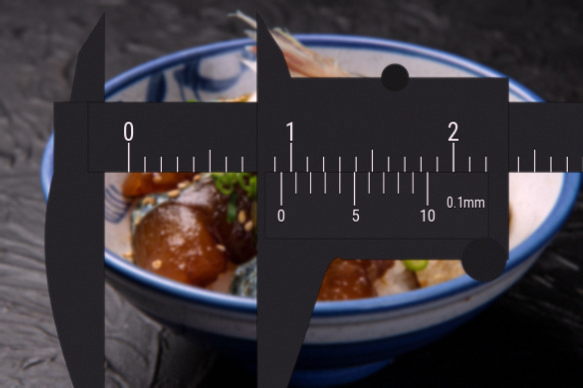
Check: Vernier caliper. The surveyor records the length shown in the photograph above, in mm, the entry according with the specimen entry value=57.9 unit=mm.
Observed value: value=9.4 unit=mm
